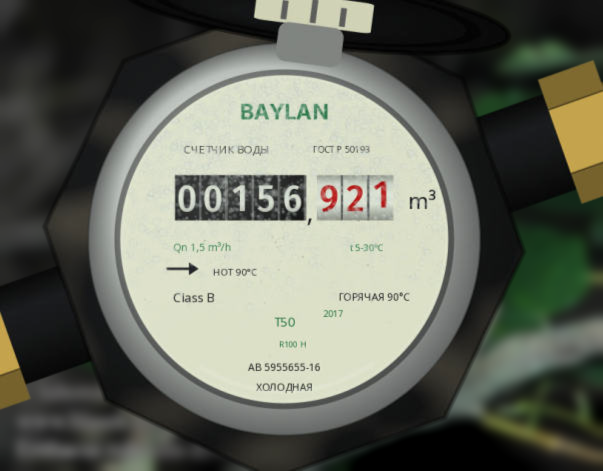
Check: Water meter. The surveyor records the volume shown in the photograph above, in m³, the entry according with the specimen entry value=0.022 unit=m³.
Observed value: value=156.921 unit=m³
